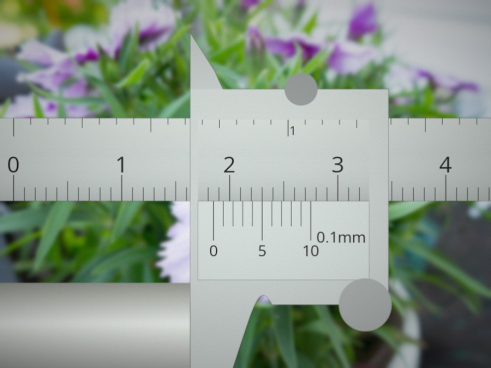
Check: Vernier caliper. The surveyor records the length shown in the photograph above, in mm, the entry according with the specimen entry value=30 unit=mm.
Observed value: value=18.5 unit=mm
